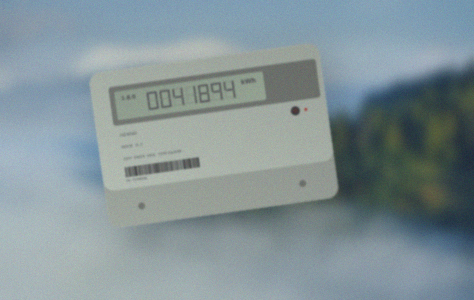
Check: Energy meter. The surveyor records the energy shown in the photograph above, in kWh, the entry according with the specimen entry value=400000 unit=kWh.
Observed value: value=41894 unit=kWh
